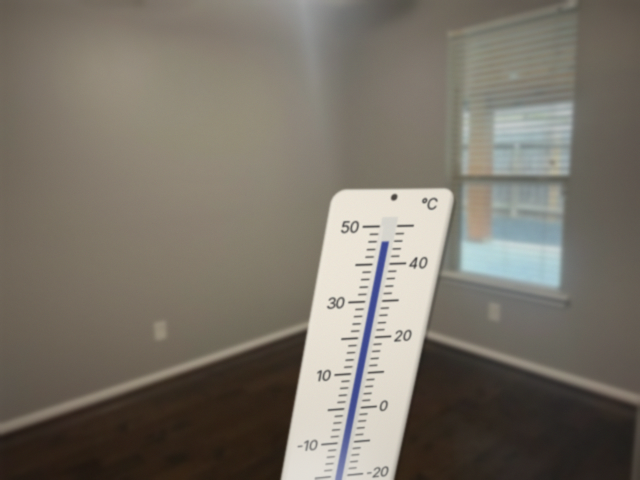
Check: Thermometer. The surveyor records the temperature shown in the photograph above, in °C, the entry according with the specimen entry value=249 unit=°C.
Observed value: value=46 unit=°C
